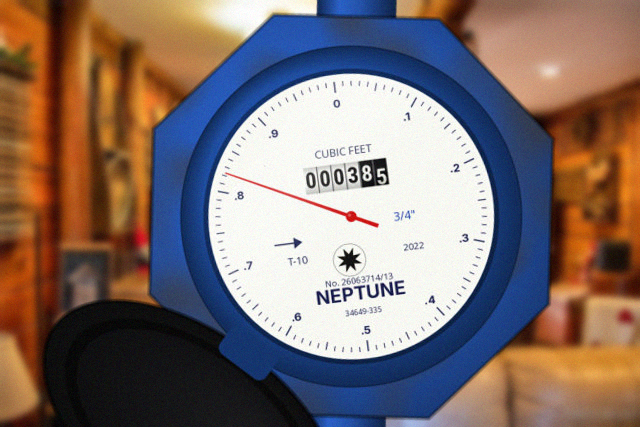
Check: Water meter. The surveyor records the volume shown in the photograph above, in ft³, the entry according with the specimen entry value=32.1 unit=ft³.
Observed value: value=384.82 unit=ft³
